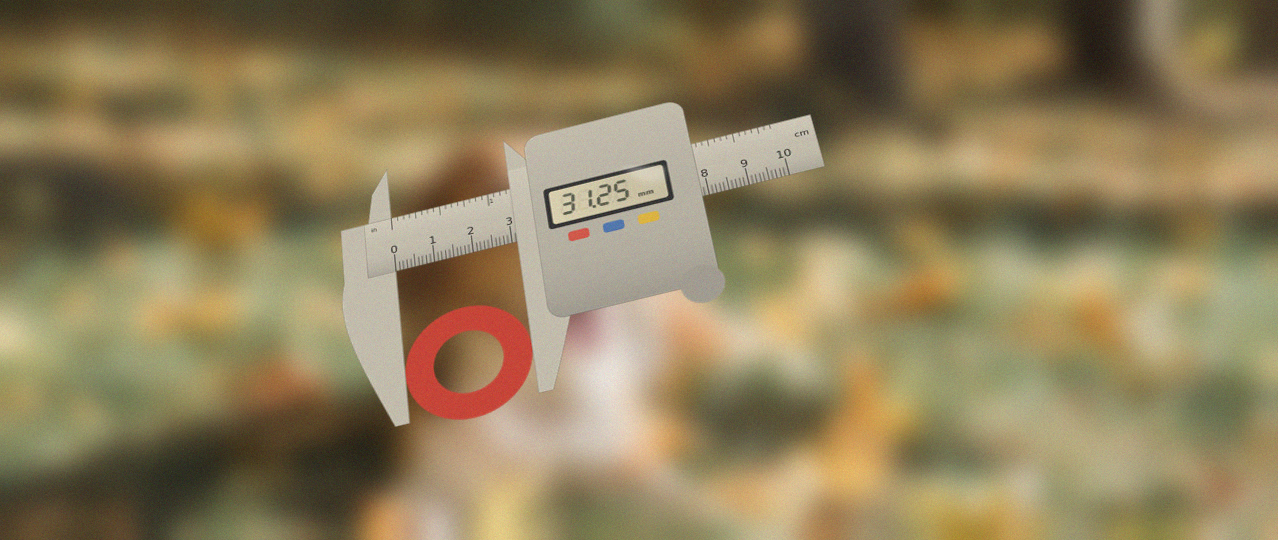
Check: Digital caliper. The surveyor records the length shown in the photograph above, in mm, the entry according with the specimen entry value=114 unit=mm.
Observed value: value=31.25 unit=mm
